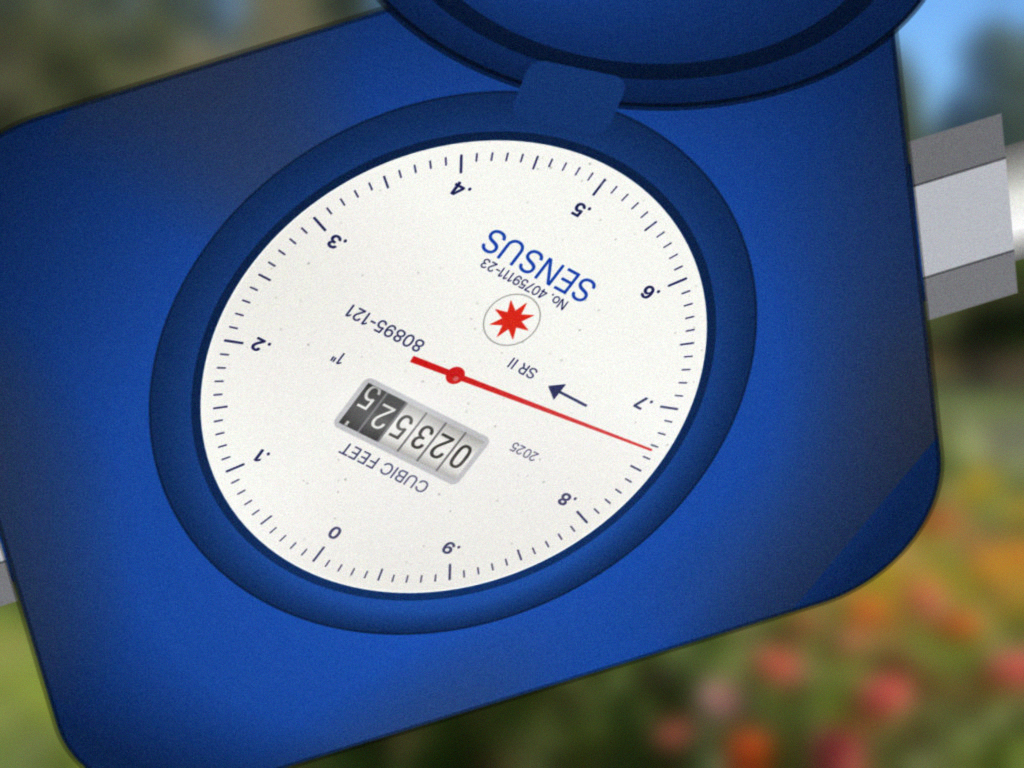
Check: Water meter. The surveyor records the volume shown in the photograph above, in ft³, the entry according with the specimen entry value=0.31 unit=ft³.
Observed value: value=23524.73 unit=ft³
